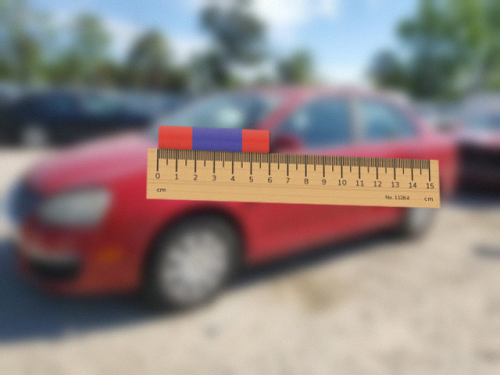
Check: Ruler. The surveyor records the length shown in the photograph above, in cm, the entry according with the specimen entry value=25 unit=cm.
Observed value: value=6 unit=cm
